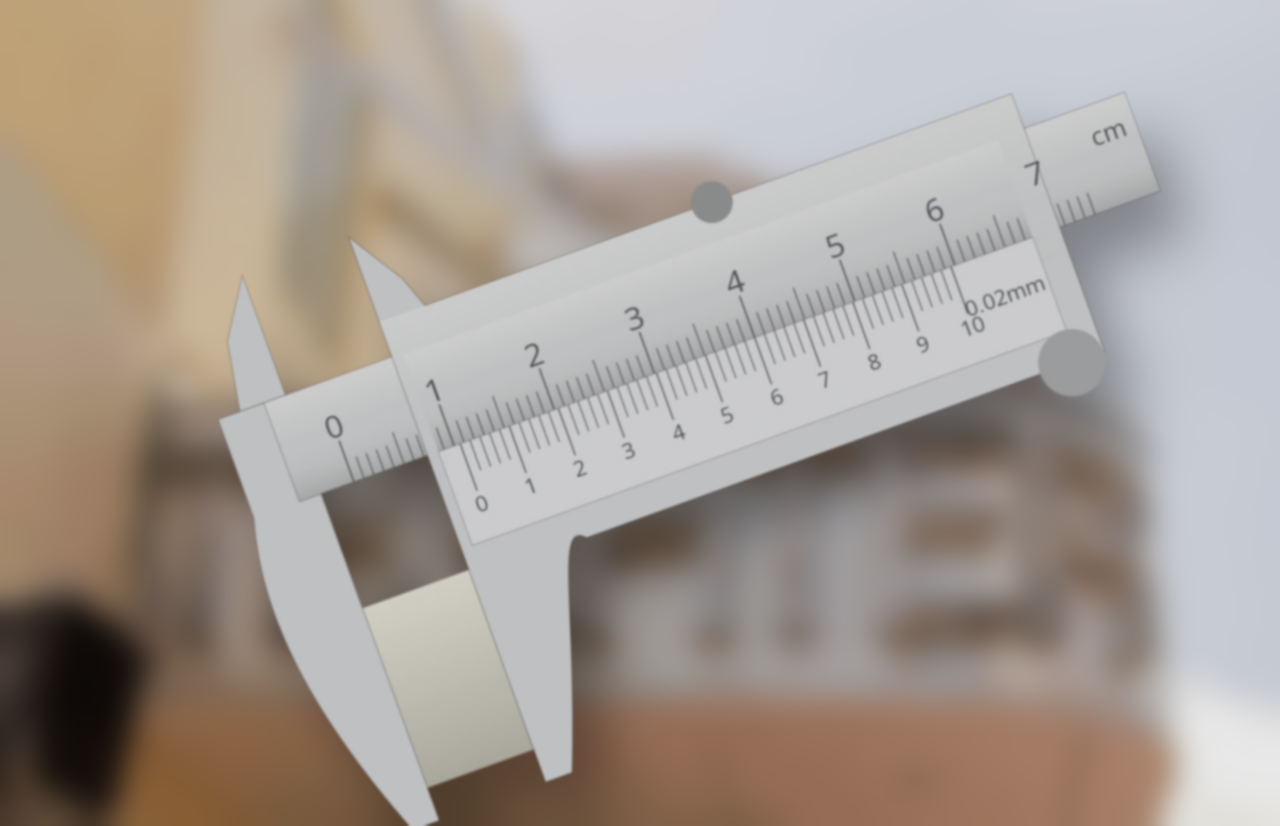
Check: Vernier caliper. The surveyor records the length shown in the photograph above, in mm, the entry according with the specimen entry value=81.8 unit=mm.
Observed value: value=10.6 unit=mm
